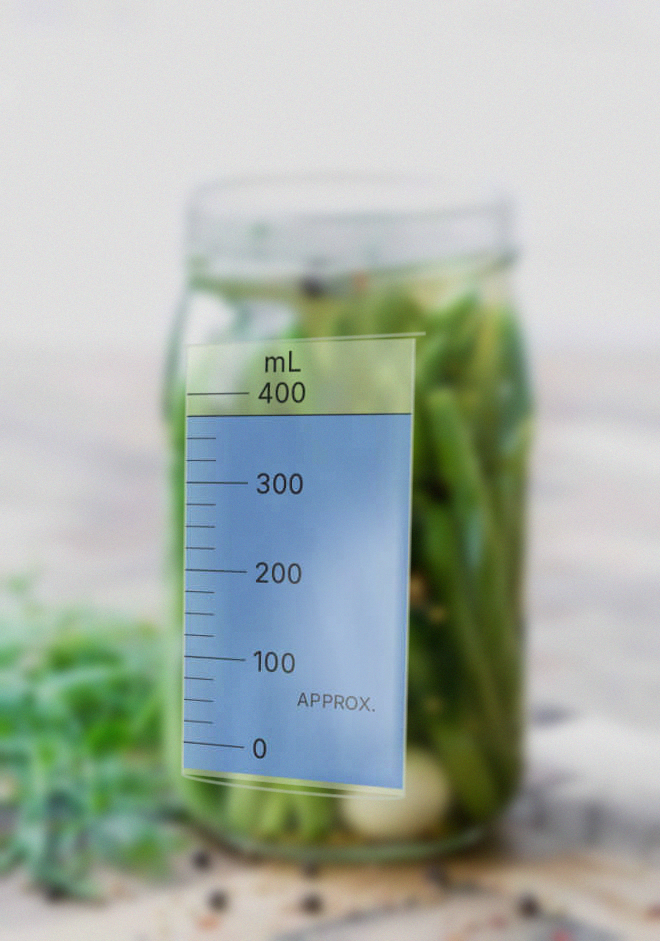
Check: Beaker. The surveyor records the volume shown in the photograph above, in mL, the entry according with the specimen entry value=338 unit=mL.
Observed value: value=375 unit=mL
